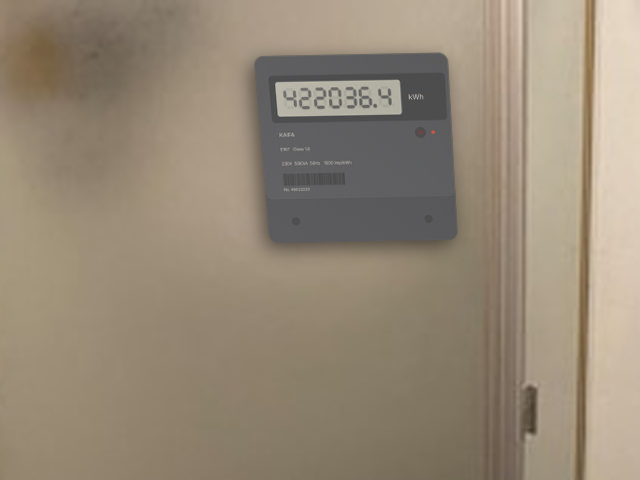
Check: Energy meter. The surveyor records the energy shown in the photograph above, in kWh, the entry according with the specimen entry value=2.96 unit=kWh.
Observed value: value=422036.4 unit=kWh
